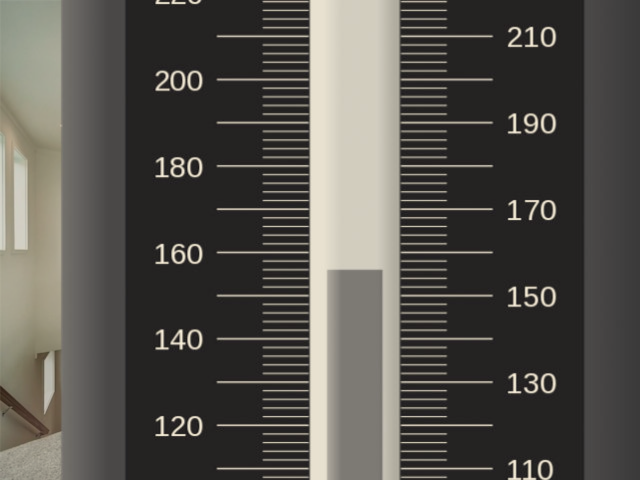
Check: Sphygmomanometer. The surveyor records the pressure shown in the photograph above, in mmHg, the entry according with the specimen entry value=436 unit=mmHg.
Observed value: value=156 unit=mmHg
